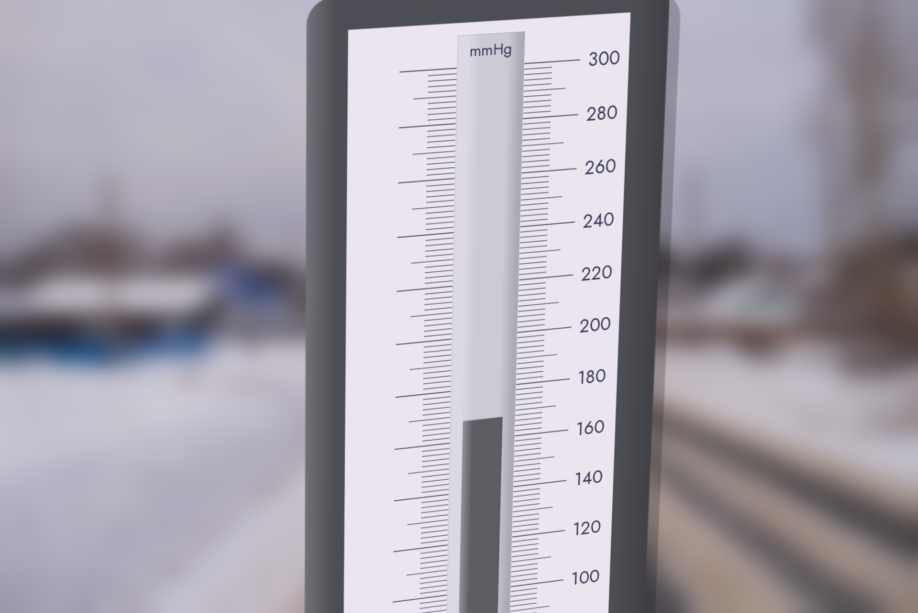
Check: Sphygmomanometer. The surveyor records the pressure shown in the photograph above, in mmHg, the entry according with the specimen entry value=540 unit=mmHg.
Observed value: value=168 unit=mmHg
